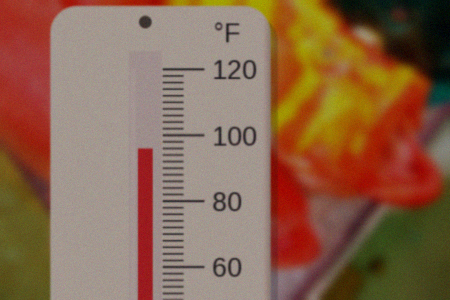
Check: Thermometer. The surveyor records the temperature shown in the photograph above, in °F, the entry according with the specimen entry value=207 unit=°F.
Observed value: value=96 unit=°F
